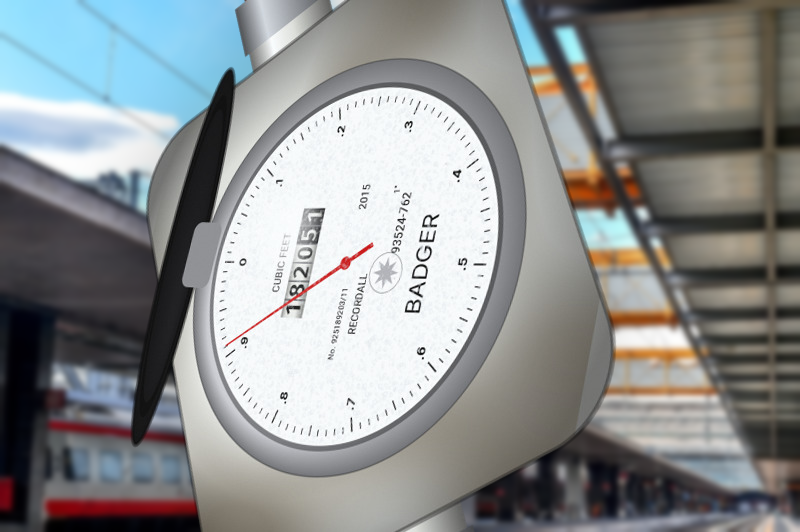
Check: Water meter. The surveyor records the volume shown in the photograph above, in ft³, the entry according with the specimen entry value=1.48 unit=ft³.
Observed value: value=182050.91 unit=ft³
